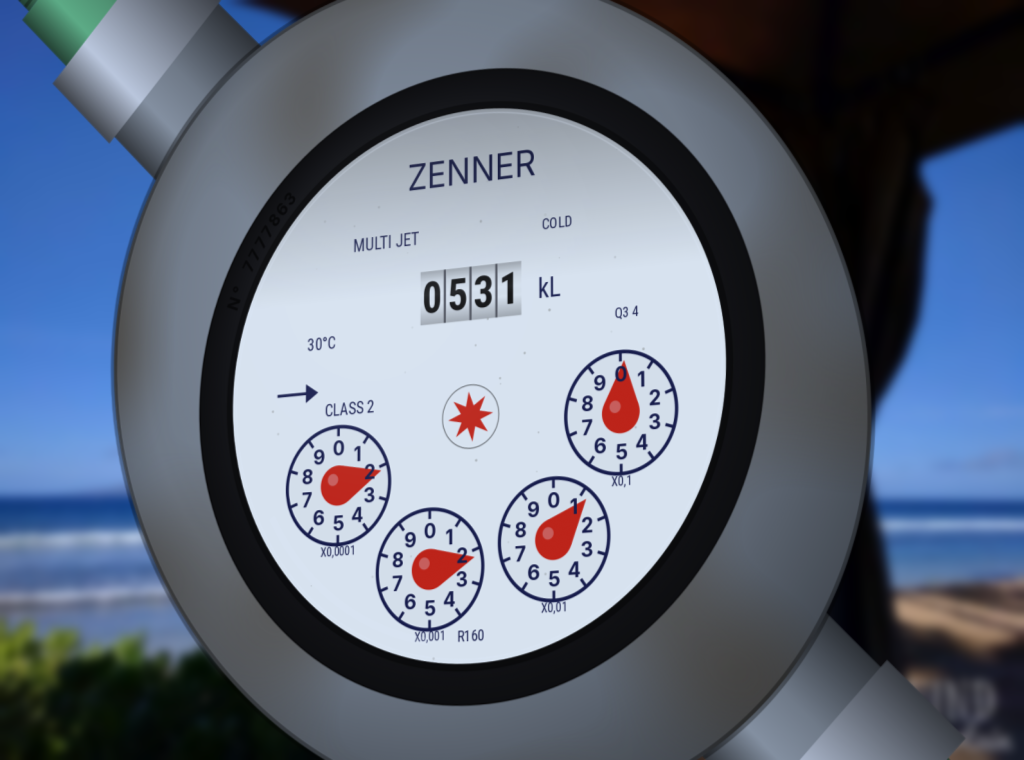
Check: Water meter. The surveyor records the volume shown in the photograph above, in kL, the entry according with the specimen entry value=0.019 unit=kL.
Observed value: value=531.0122 unit=kL
